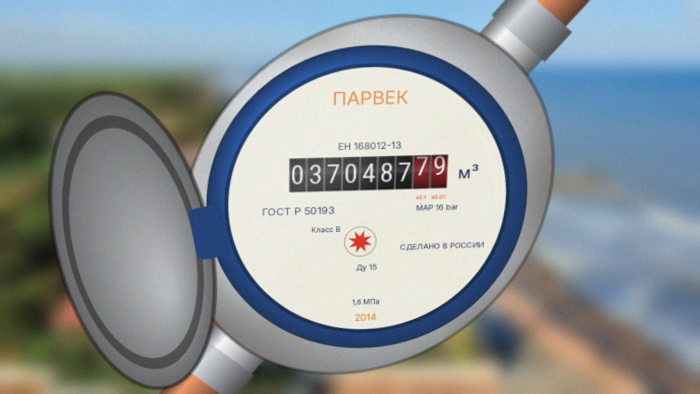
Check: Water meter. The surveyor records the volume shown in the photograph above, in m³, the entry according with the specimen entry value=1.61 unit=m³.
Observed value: value=370487.79 unit=m³
